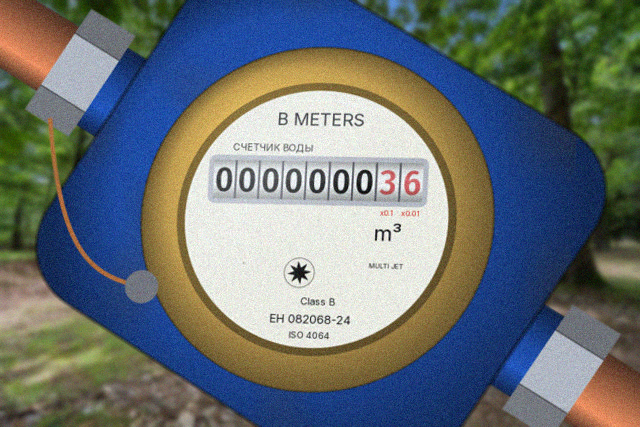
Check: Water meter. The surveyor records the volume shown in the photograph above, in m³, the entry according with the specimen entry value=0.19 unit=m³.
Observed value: value=0.36 unit=m³
